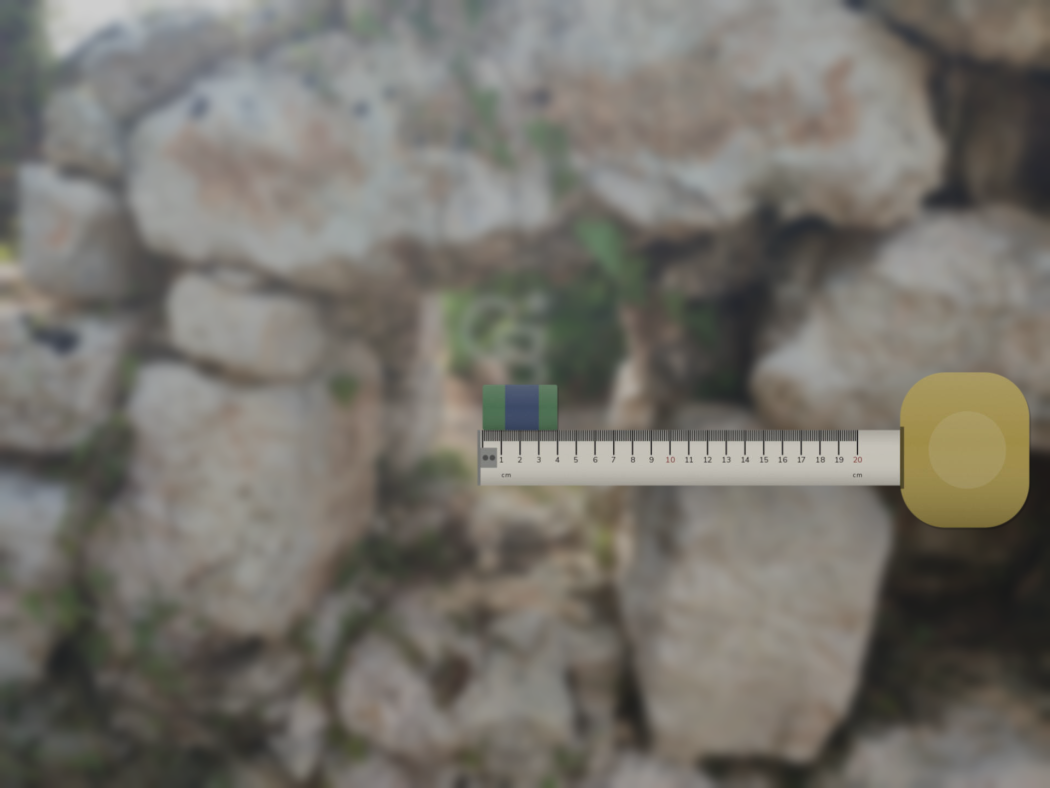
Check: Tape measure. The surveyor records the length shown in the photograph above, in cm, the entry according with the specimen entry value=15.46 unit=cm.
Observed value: value=4 unit=cm
